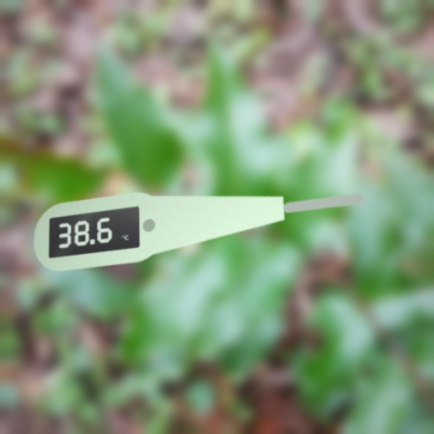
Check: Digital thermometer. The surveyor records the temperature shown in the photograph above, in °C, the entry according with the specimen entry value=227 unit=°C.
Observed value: value=38.6 unit=°C
